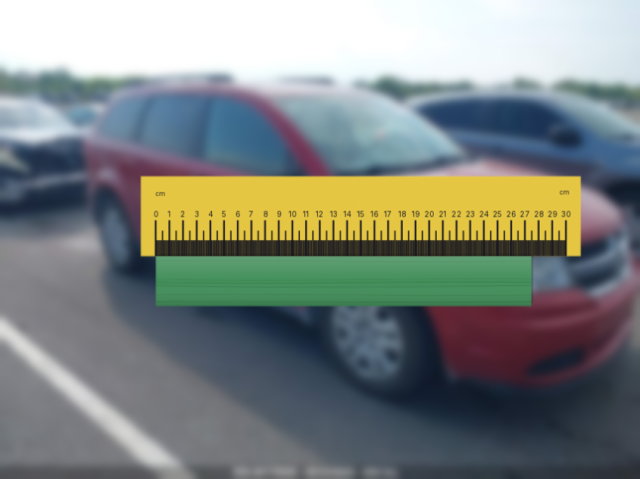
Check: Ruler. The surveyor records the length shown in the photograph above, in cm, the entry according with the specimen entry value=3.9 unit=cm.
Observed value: value=27.5 unit=cm
